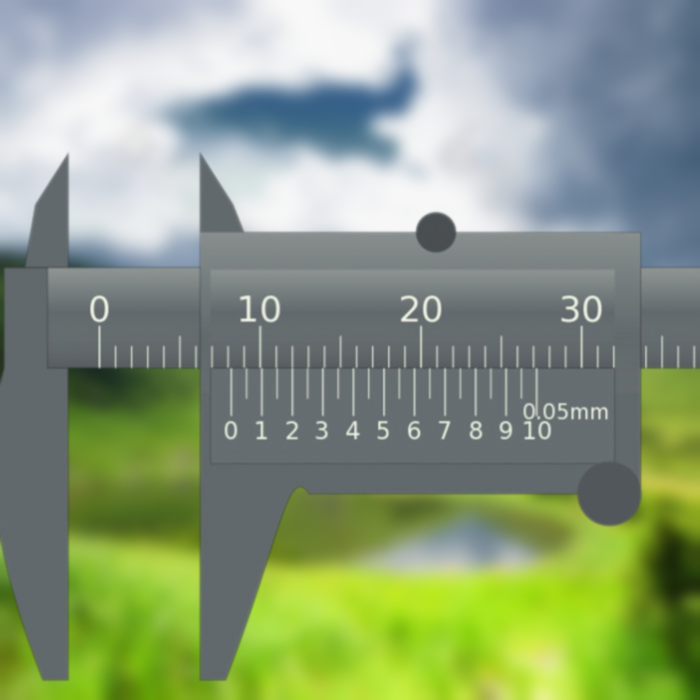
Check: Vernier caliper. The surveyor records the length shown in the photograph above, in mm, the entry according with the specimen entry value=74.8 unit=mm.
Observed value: value=8.2 unit=mm
